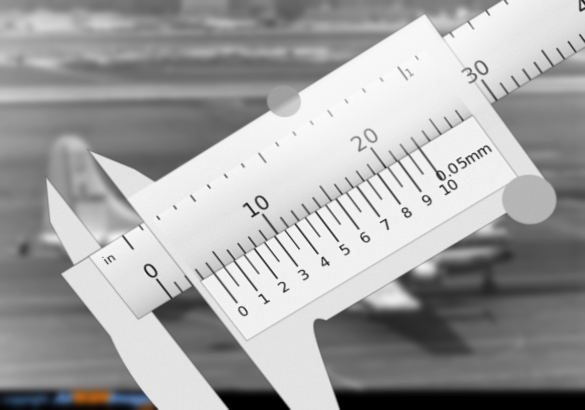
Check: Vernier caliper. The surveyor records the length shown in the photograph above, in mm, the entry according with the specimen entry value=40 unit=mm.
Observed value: value=4.0 unit=mm
